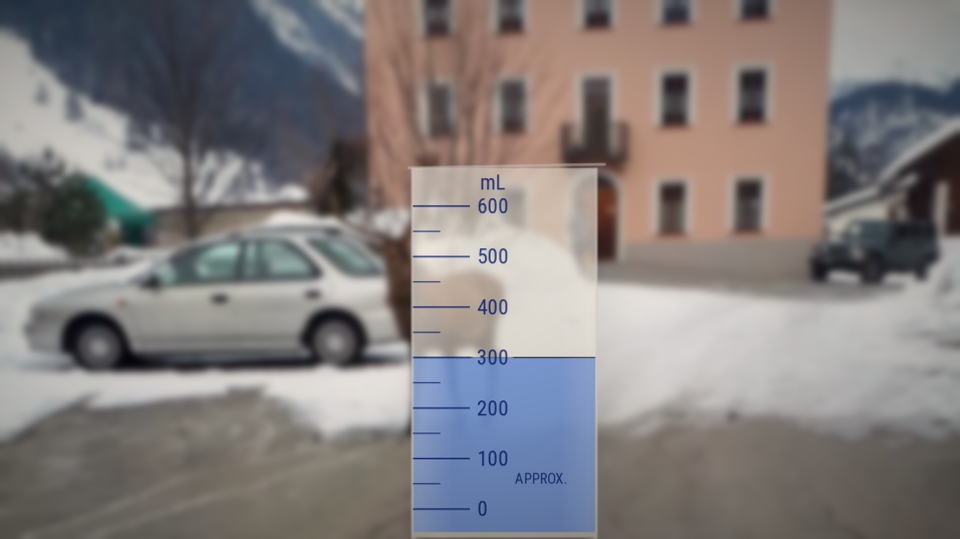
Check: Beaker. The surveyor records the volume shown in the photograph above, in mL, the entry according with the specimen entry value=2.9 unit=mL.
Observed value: value=300 unit=mL
